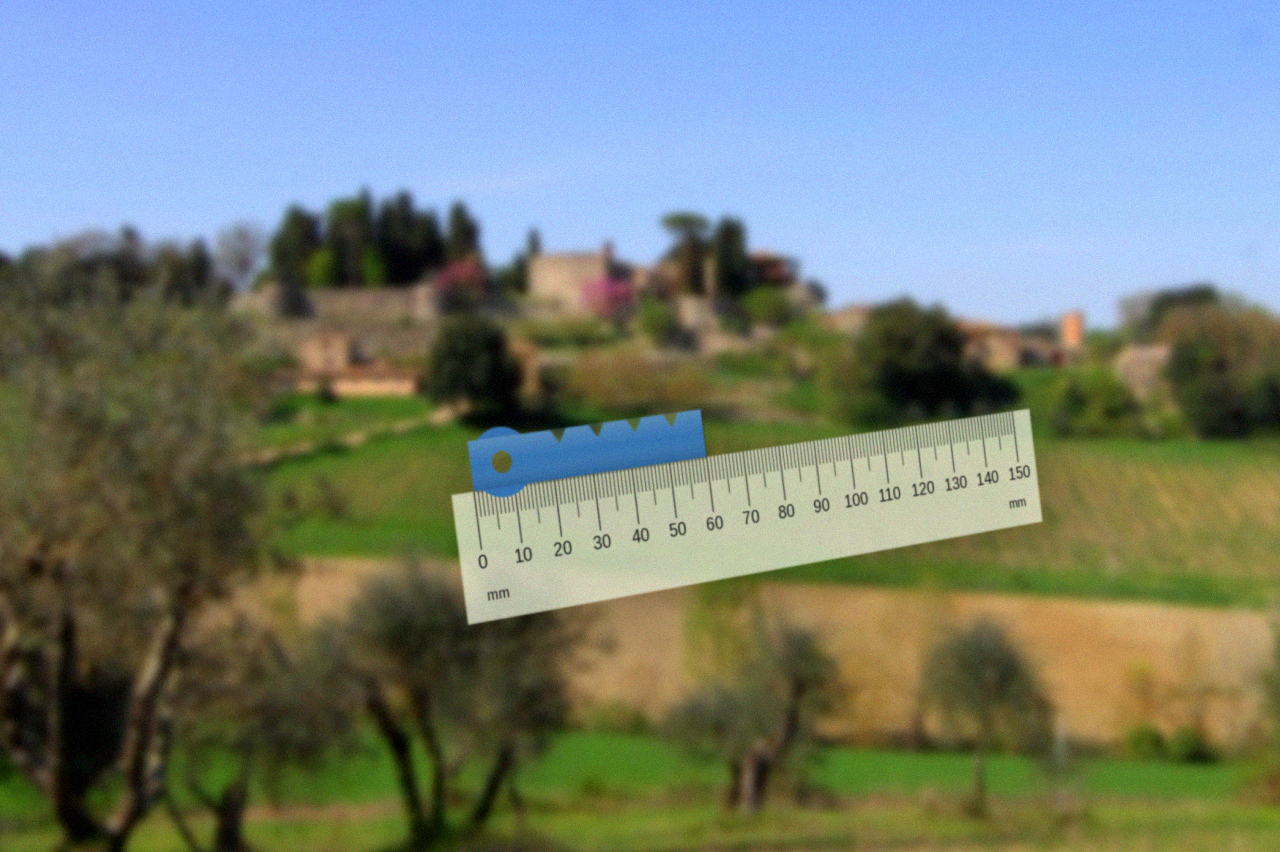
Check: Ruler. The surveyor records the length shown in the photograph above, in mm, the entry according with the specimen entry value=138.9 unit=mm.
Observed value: value=60 unit=mm
